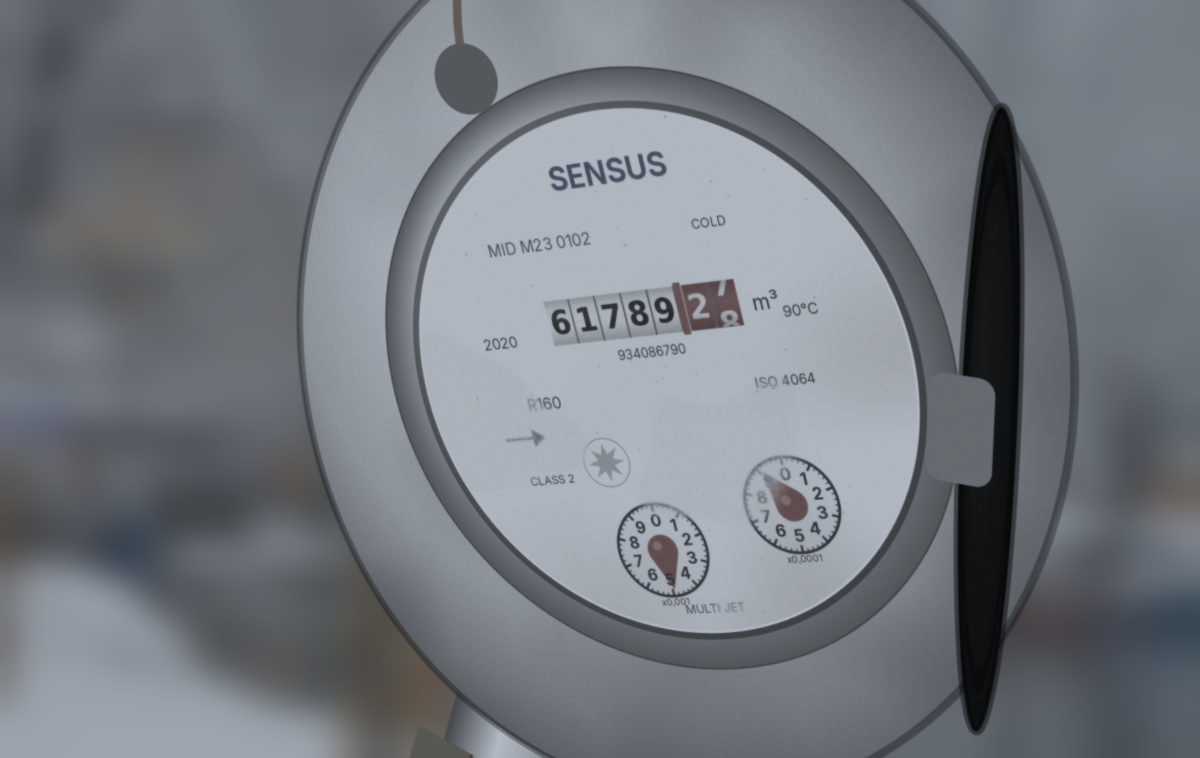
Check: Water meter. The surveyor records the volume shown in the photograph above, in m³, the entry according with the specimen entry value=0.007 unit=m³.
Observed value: value=61789.2749 unit=m³
